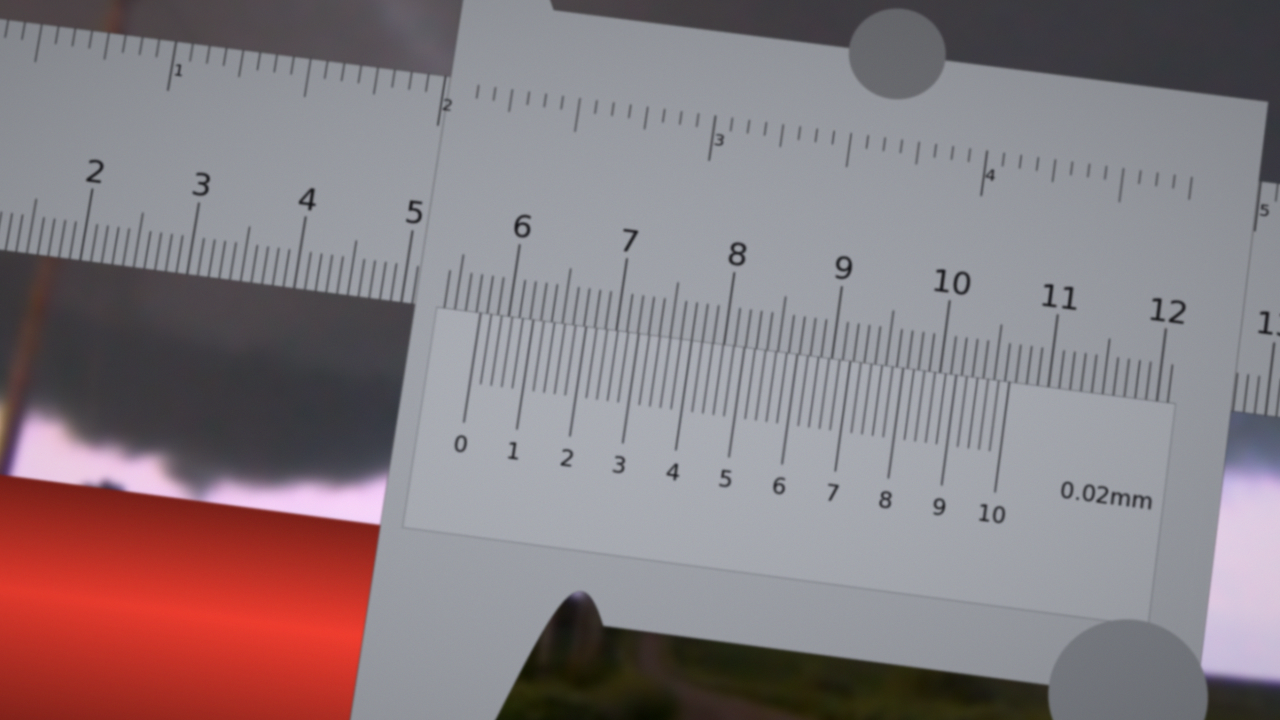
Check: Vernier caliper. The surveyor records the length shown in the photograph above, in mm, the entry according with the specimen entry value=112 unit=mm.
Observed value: value=57.4 unit=mm
